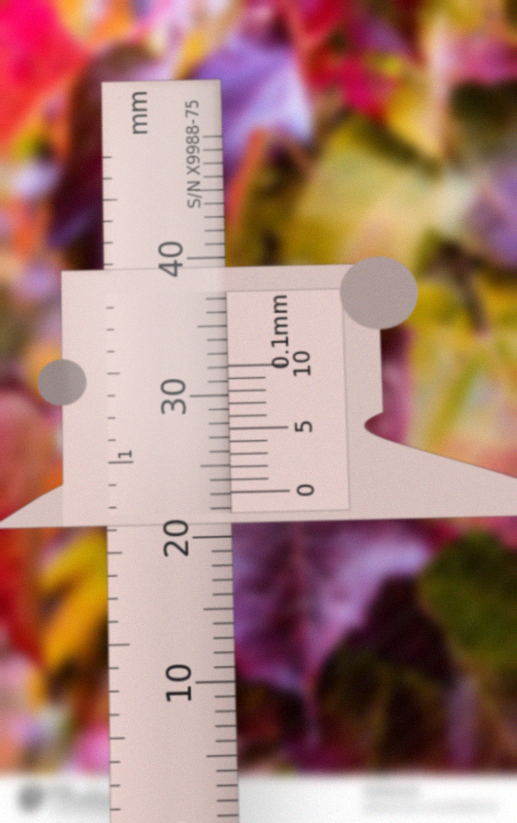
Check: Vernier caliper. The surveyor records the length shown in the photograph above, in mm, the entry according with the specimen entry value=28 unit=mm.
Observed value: value=23.1 unit=mm
